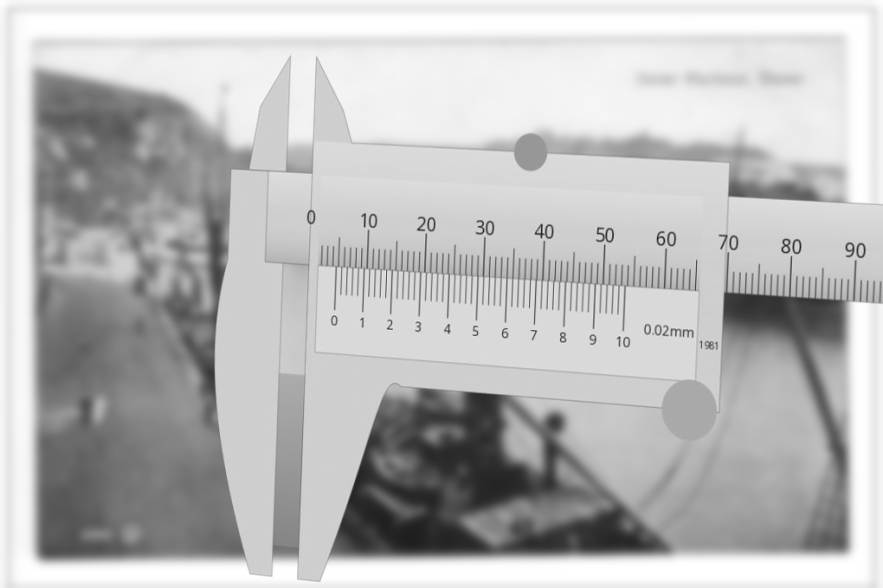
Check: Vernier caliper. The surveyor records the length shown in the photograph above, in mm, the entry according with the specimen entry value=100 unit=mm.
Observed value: value=4.6 unit=mm
